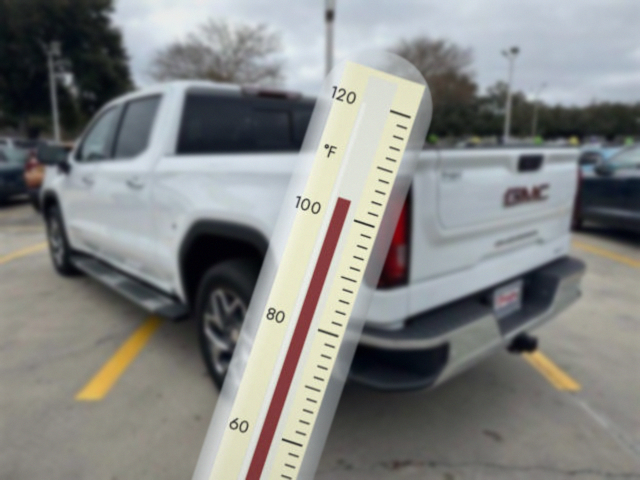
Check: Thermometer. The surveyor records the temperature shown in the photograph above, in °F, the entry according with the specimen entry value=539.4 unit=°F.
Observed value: value=103 unit=°F
